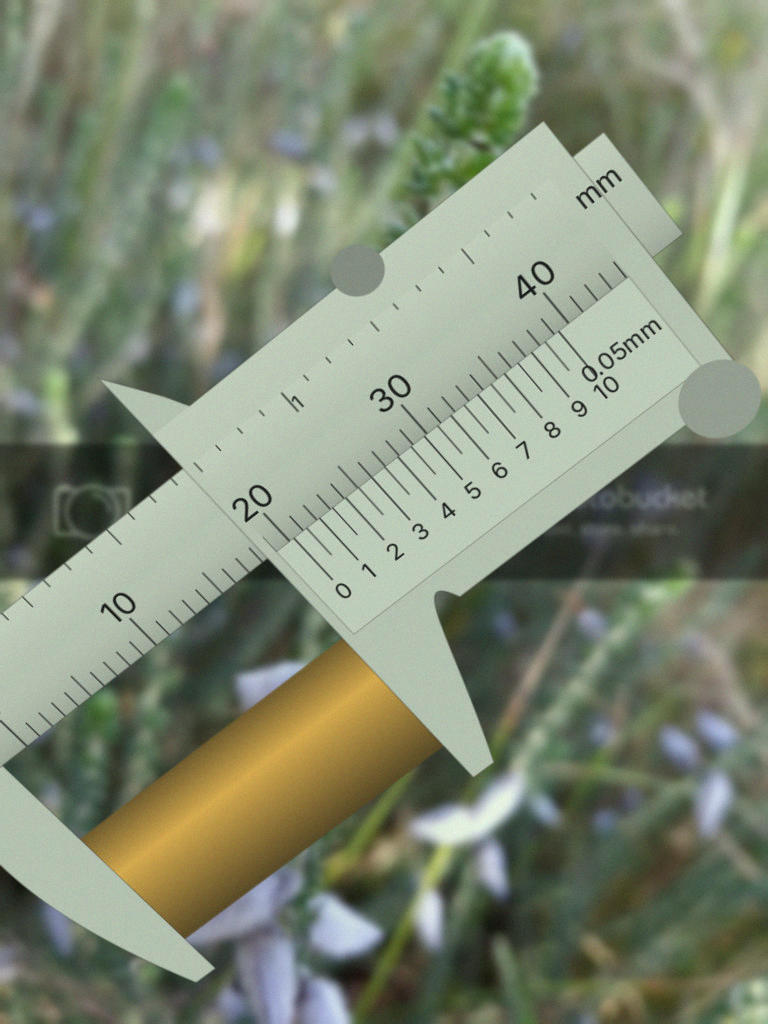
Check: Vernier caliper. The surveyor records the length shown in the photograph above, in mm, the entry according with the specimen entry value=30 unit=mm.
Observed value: value=20.3 unit=mm
